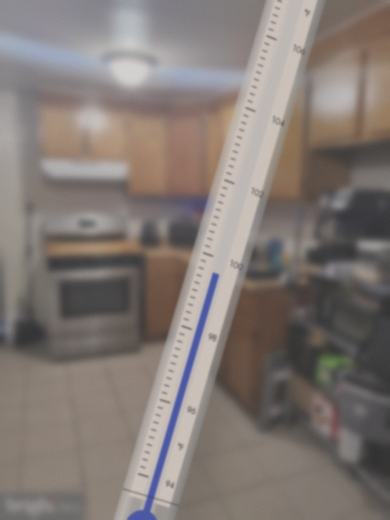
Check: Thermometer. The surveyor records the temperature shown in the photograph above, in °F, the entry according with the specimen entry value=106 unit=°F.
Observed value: value=99.6 unit=°F
